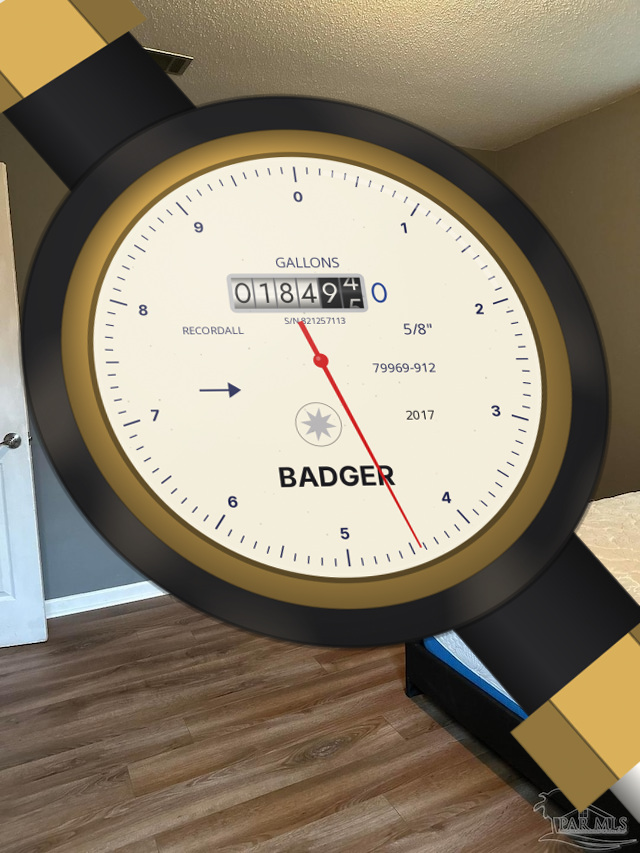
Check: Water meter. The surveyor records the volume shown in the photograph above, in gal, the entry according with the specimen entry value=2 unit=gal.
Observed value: value=184944.4 unit=gal
